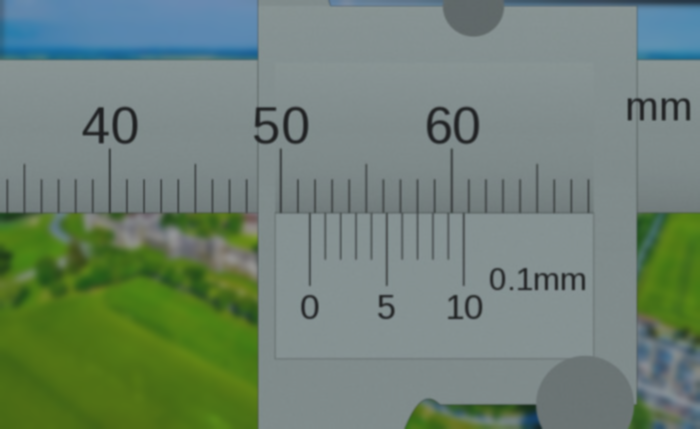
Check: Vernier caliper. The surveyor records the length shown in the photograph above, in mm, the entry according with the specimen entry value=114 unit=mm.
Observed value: value=51.7 unit=mm
